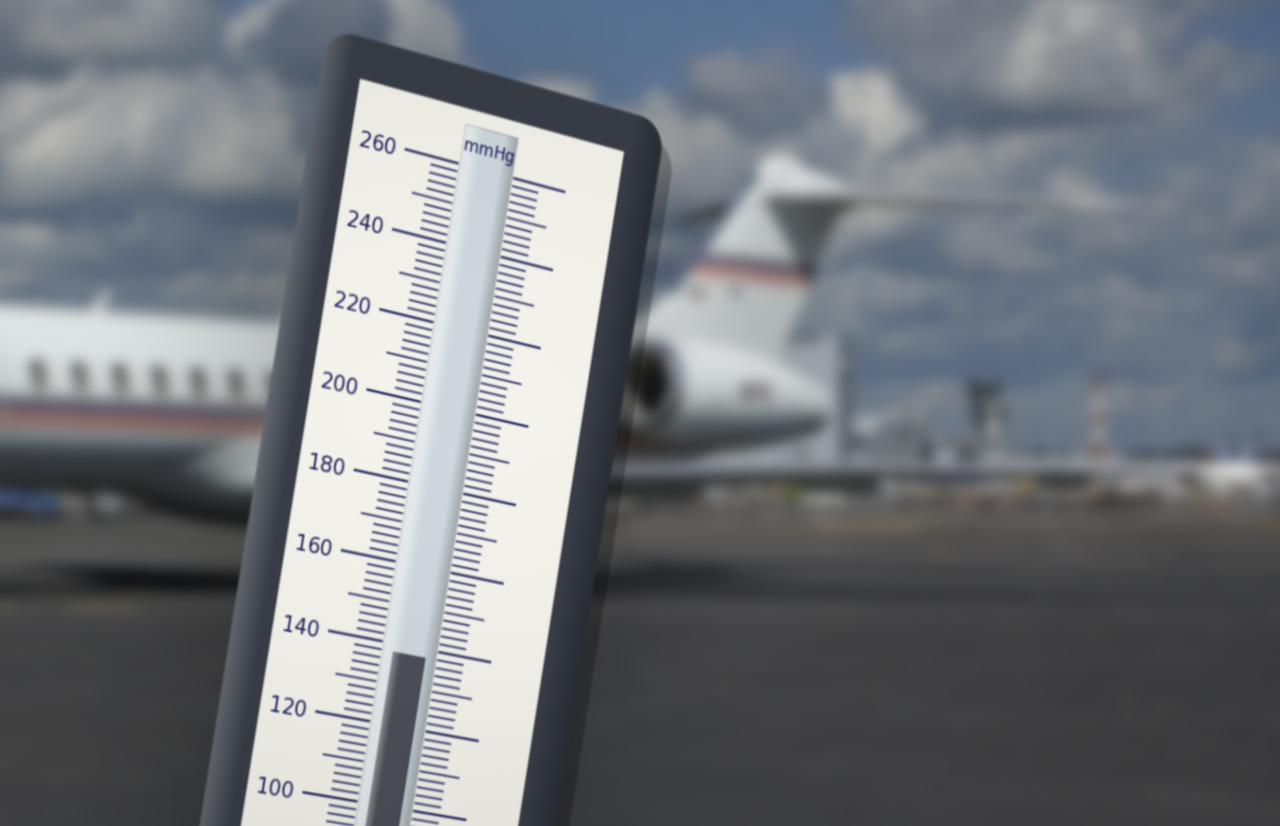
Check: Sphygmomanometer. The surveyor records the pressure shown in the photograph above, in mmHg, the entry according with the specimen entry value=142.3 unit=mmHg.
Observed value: value=138 unit=mmHg
